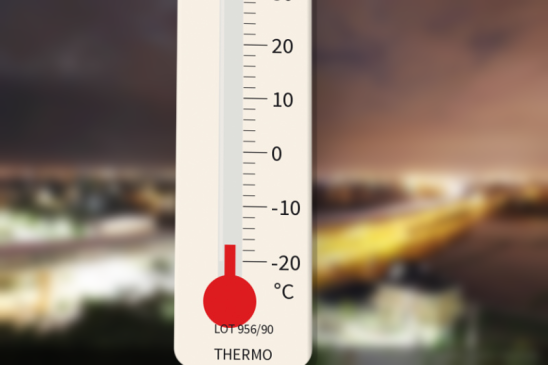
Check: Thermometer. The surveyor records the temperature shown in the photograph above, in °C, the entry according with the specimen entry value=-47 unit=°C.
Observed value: value=-17 unit=°C
